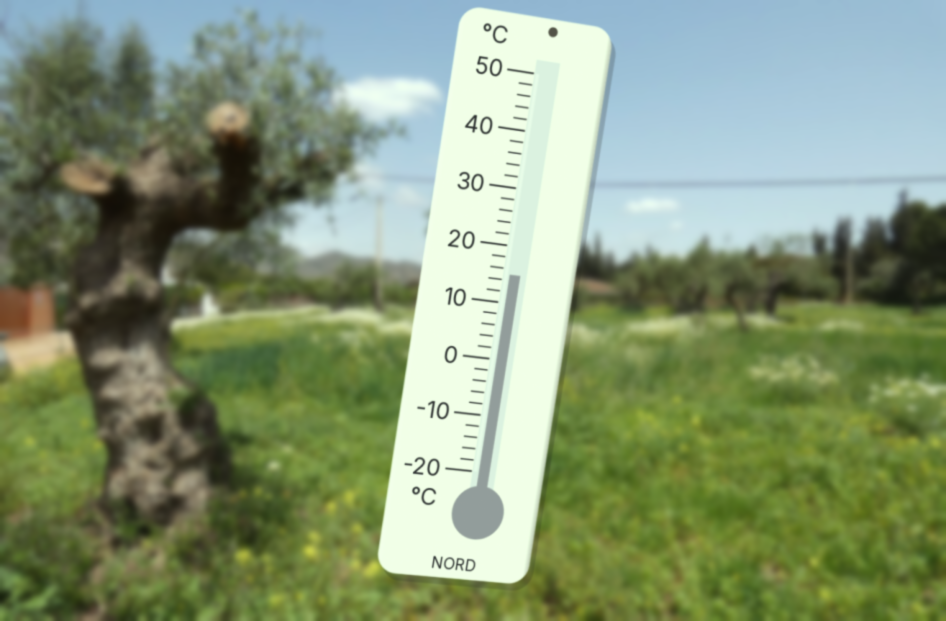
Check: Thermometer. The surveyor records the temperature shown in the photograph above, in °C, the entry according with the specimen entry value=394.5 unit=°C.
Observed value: value=15 unit=°C
